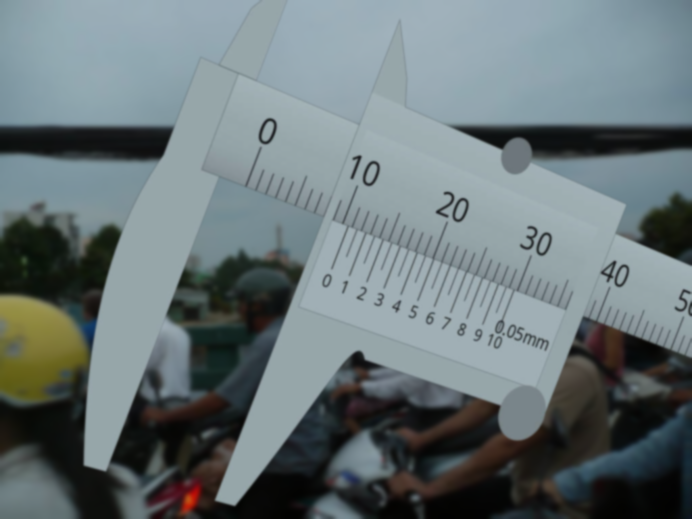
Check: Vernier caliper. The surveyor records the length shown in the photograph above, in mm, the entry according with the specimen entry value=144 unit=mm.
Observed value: value=10.6 unit=mm
